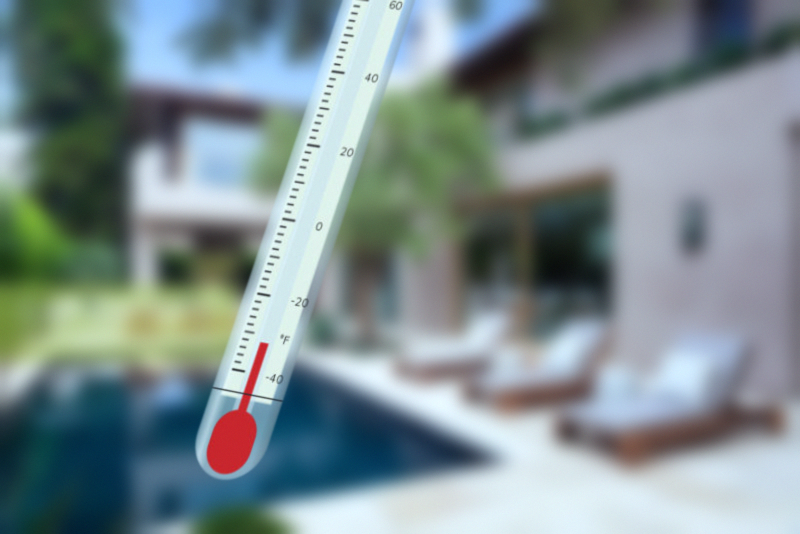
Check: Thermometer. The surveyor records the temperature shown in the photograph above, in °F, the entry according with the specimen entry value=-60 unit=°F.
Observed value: value=-32 unit=°F
